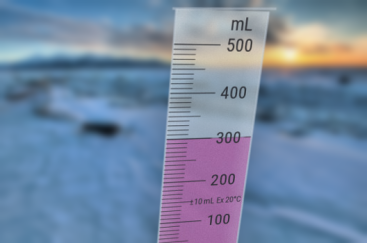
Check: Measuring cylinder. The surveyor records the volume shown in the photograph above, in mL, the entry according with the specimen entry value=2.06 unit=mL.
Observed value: value=300 unit=mL
